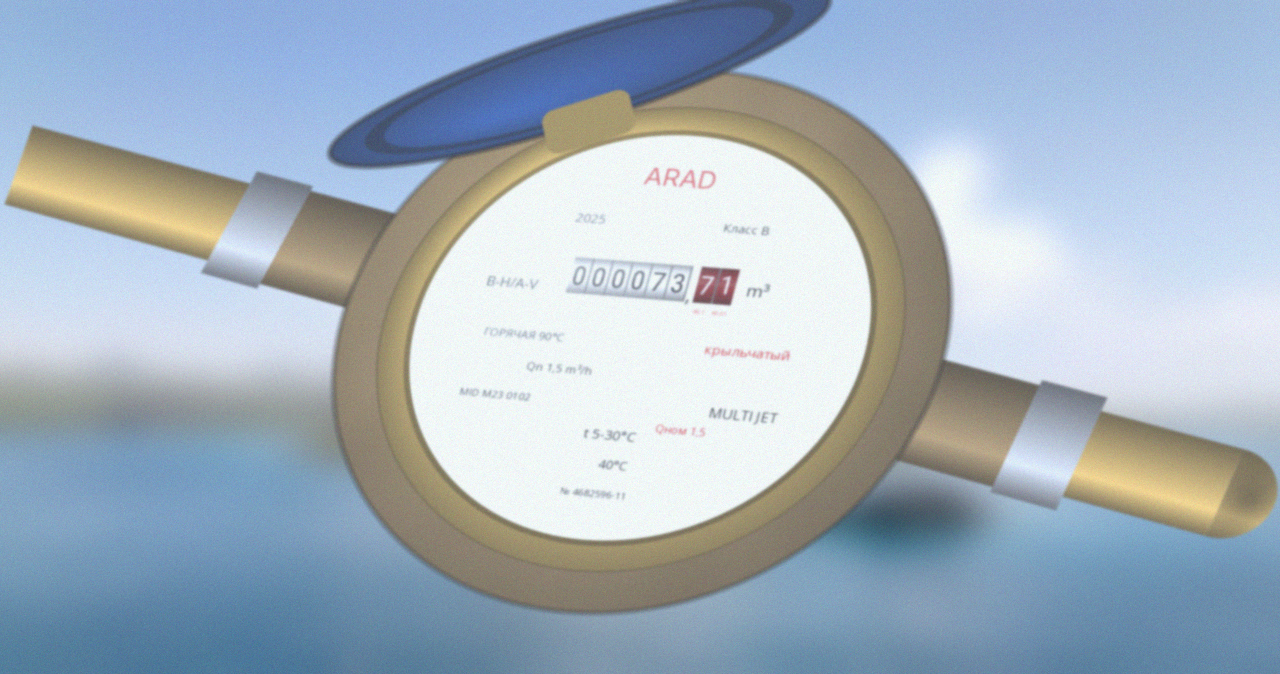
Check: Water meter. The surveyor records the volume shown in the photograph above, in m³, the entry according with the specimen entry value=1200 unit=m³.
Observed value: value=73.71 unit=m³
